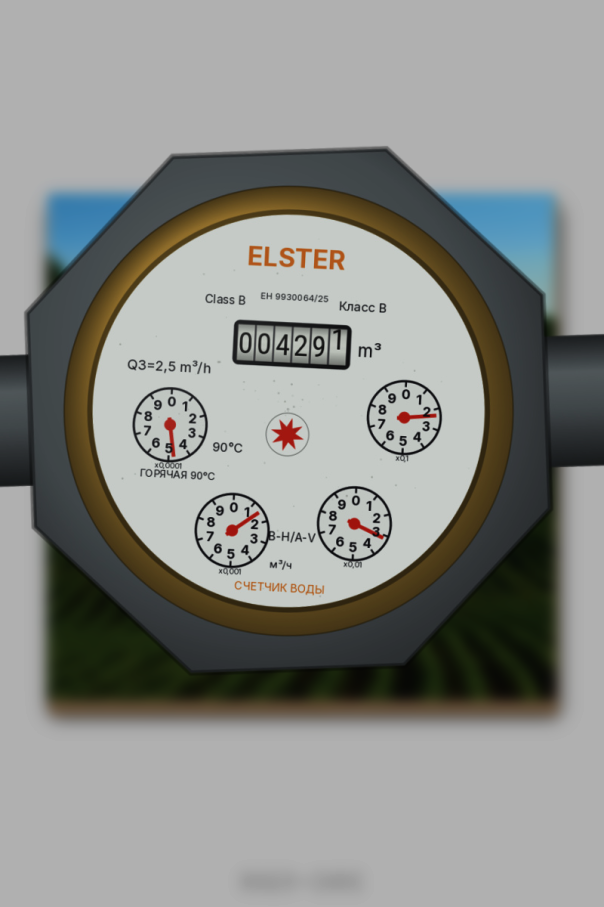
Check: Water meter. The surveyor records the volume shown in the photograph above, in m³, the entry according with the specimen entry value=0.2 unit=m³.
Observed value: value=4291.2314 unit=m³
